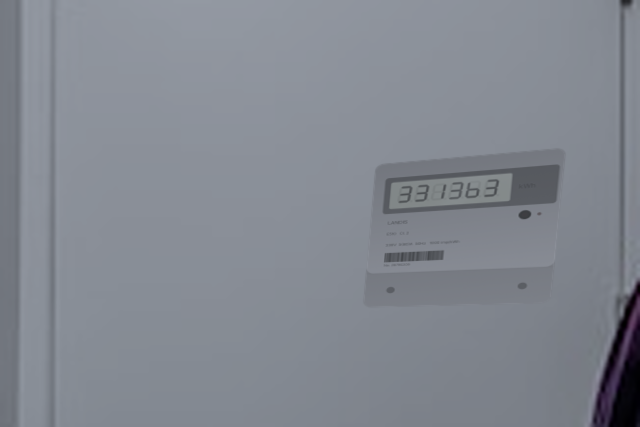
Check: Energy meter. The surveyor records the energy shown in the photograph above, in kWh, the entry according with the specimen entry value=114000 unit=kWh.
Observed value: value=331363 unit=kWh
